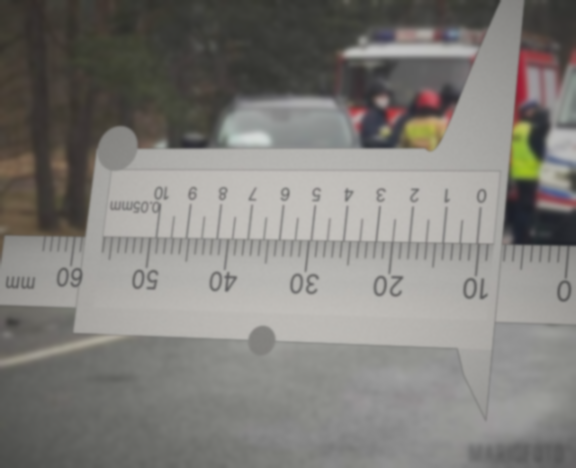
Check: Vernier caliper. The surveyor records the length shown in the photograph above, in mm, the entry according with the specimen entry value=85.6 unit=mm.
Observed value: value=10.2 unit=mm
